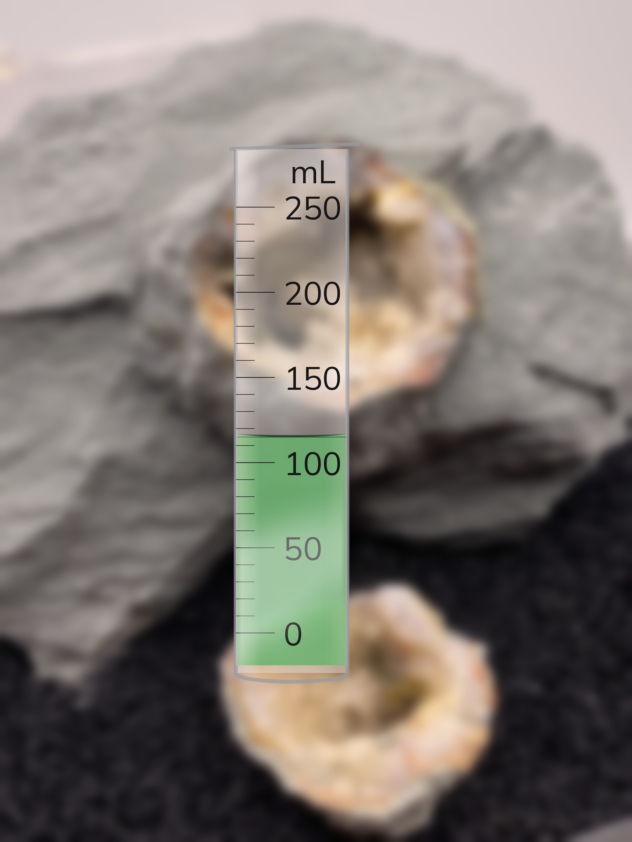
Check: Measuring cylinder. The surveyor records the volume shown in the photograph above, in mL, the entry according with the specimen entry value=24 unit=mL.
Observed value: value=115 unit=mL
